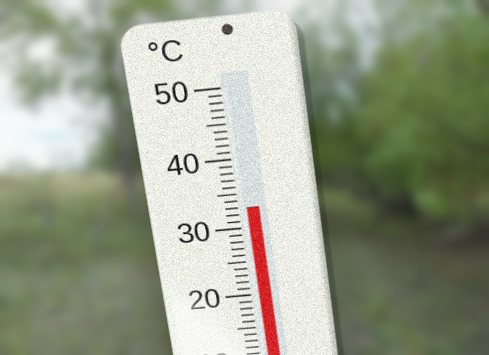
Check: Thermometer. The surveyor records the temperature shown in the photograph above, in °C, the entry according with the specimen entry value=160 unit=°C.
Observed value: value=33 unit=°C
